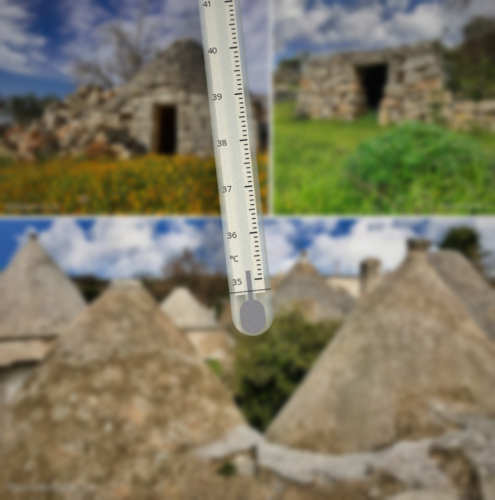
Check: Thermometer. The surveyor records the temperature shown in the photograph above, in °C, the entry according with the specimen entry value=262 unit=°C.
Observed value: value=35.2 unit=°C
